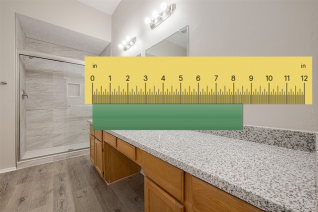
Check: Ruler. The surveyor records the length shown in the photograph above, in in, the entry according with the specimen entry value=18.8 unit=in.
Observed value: value=8.5 unit=in
